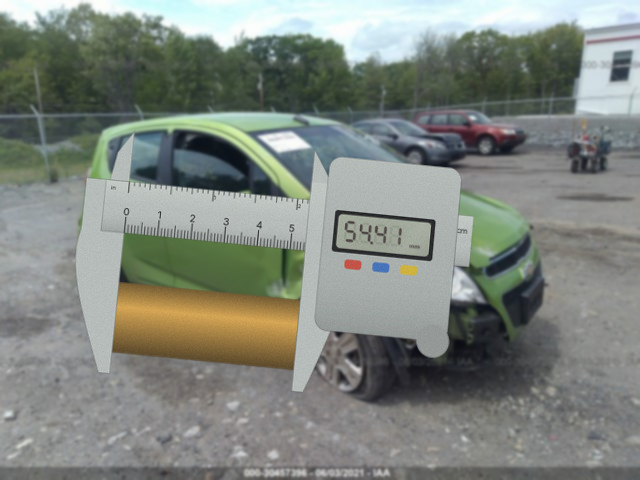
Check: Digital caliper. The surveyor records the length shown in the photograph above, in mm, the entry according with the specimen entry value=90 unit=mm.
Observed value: value=54.41 unit=mm
